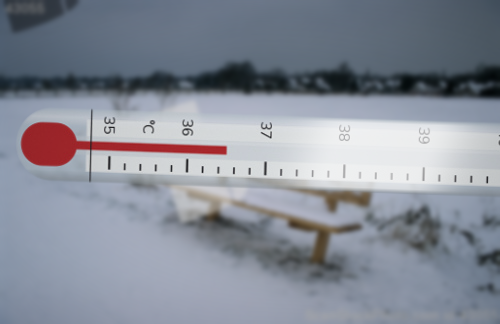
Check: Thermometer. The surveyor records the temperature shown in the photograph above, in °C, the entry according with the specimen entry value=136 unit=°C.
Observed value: value=36.5 unit=°C
